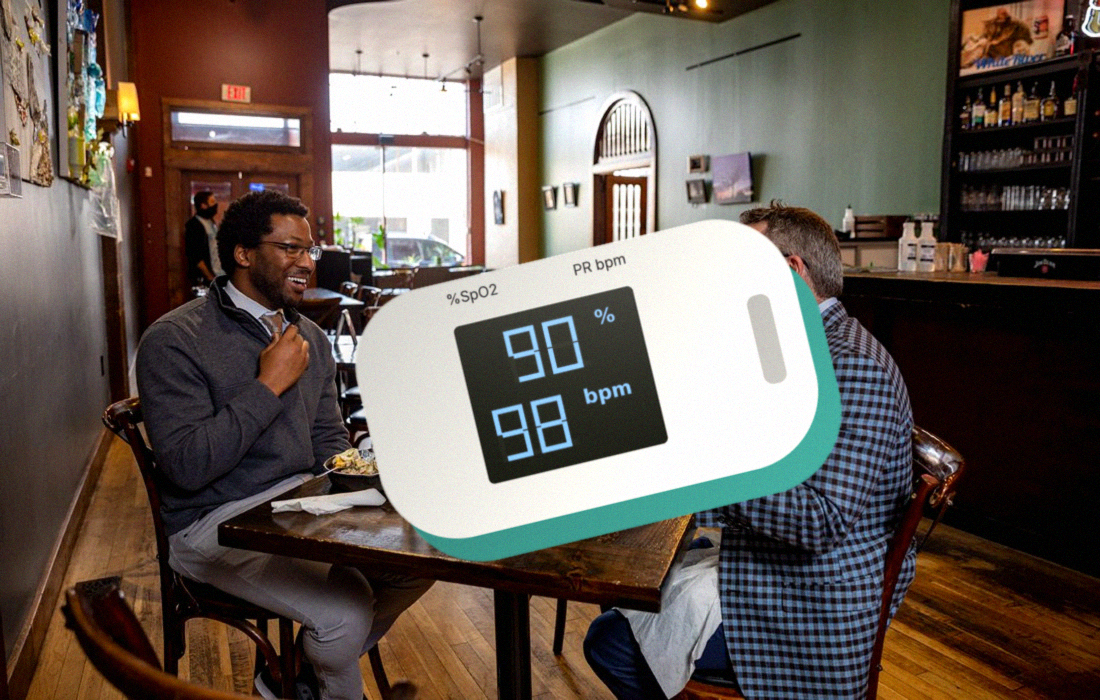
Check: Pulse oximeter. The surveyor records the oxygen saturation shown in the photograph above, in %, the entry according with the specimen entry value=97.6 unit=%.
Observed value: value=90 unit=%
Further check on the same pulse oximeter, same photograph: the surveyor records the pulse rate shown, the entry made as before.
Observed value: value=98 unit=bpm
